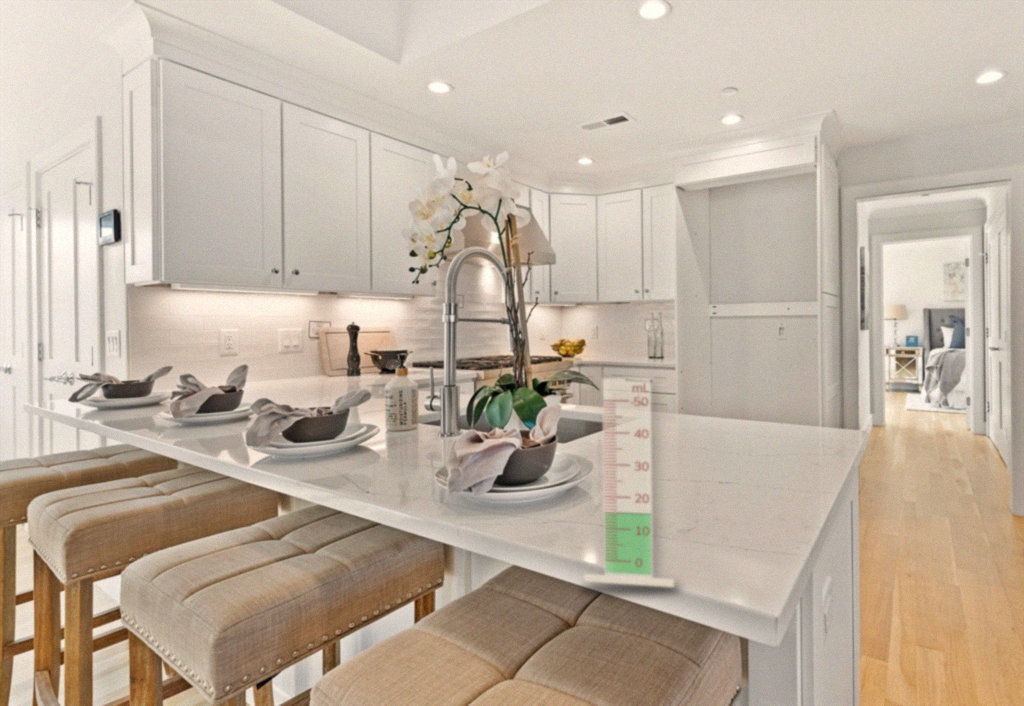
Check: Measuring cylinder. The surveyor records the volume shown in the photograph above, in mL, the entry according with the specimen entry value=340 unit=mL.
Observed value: value=15 unit=mL
